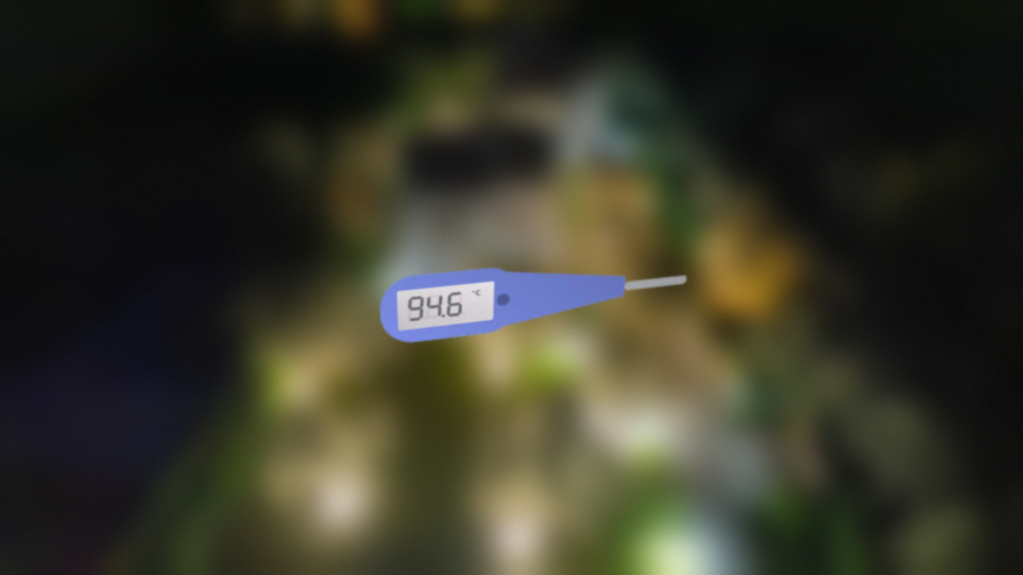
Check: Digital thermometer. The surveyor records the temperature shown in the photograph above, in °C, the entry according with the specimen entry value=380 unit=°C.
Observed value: value=94.6 unit=°C
